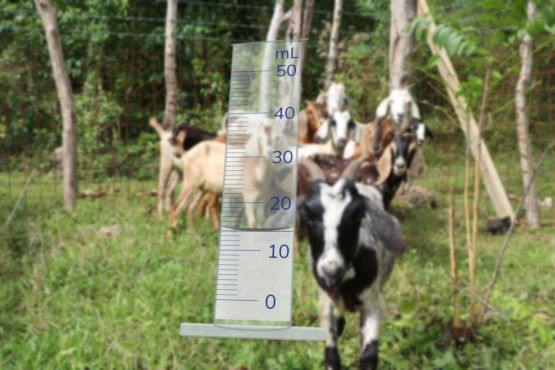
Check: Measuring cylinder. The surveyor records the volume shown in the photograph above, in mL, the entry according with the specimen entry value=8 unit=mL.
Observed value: value=14 unit=mL
